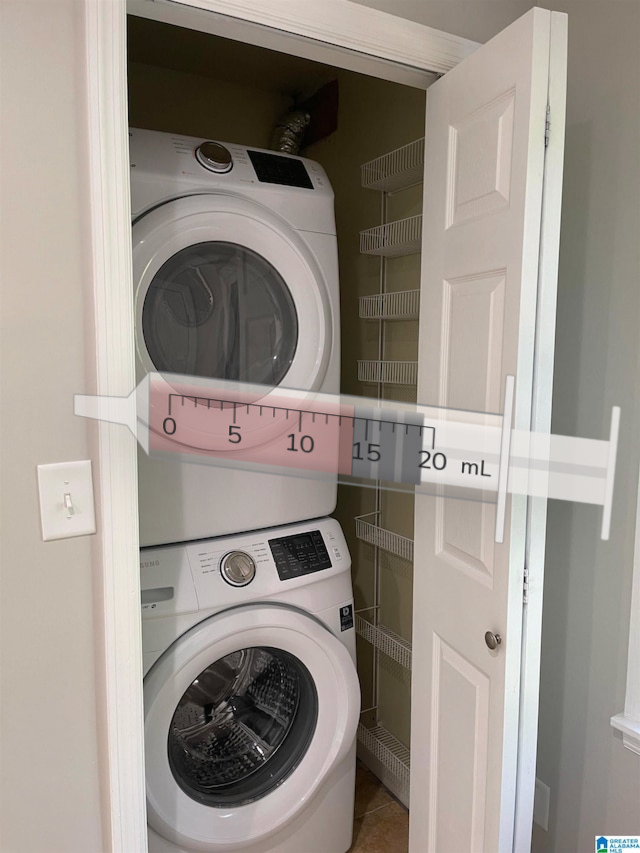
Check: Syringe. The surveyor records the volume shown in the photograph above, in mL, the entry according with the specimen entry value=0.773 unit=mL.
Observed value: value=14 unit=mL
